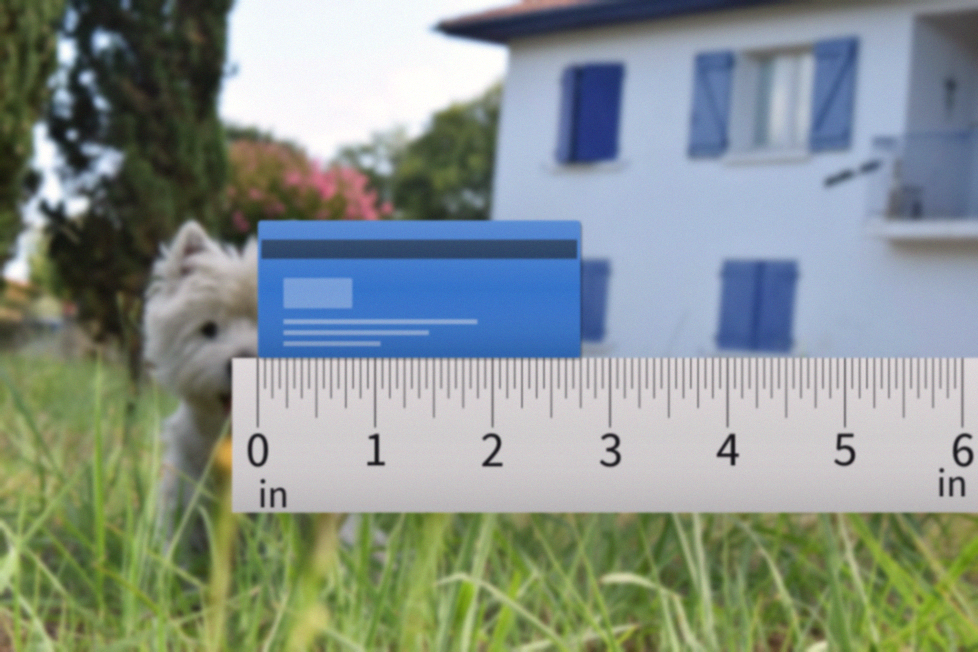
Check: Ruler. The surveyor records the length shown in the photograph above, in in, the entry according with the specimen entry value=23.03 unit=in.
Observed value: value=2.75 unit=in
